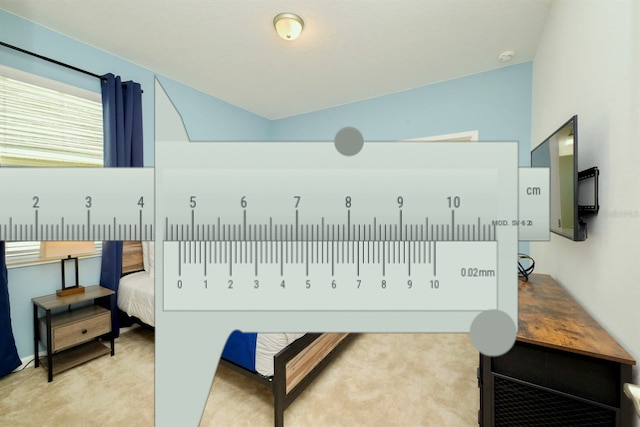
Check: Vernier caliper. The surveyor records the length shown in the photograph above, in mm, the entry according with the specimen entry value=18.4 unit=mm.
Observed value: value=47.5 unit=mm
